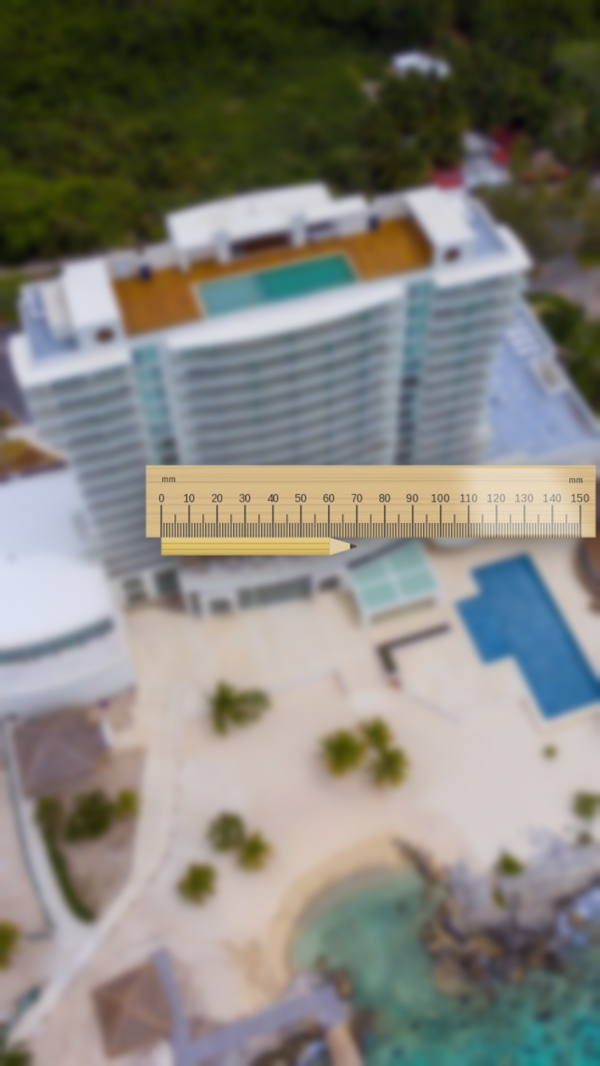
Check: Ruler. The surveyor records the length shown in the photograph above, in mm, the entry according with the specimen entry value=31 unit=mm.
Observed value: value=70 unit=mm
